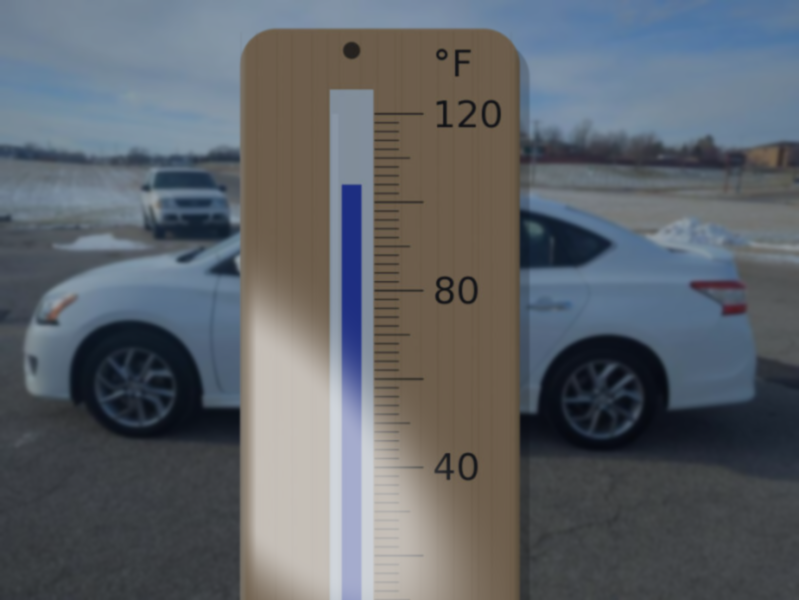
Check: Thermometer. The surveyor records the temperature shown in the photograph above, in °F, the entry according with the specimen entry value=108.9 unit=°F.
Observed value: value=104 unit=°F
